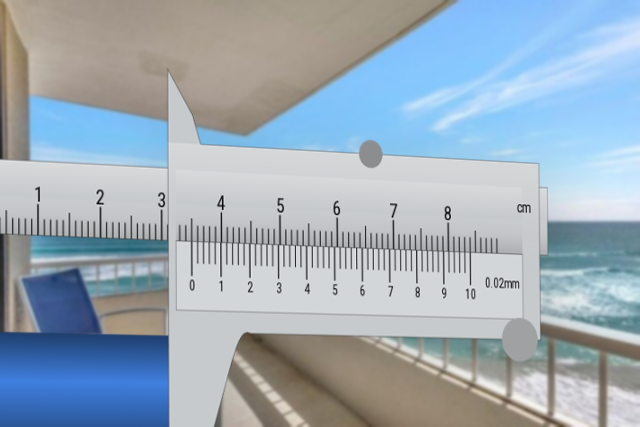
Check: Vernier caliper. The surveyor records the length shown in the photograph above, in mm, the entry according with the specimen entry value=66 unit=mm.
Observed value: value=35.0 unit=mm
